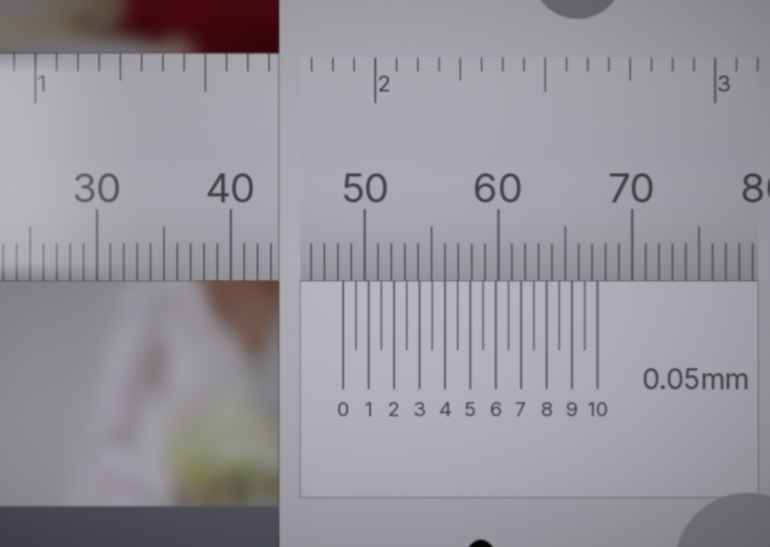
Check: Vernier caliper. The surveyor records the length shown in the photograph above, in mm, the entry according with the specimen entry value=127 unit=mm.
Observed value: value=48.4 unit=mm
